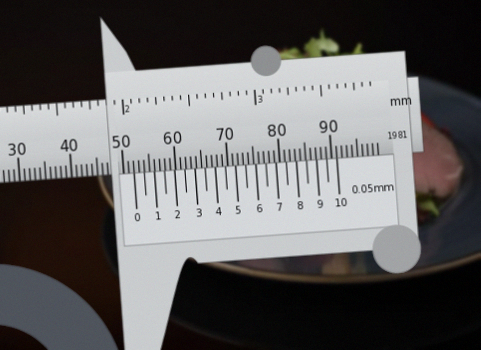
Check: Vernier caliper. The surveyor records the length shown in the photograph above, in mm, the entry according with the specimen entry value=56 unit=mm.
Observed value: value=52.0 unit=mm
